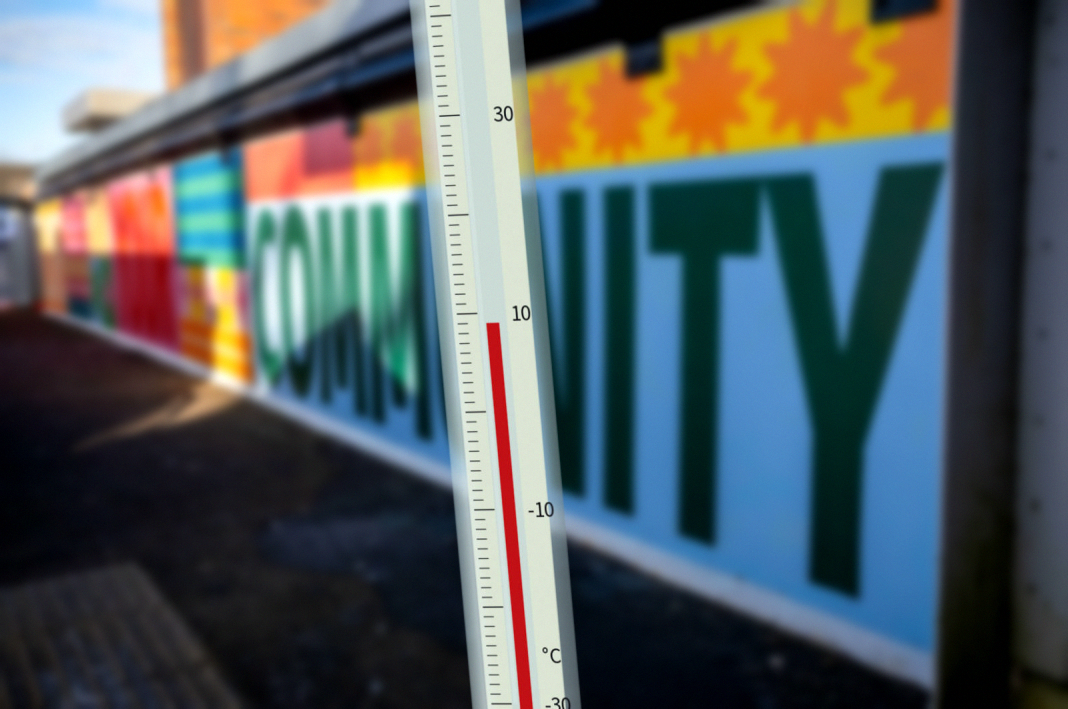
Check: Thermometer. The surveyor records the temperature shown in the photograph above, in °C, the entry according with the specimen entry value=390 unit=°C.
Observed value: value=9 unit=°C
